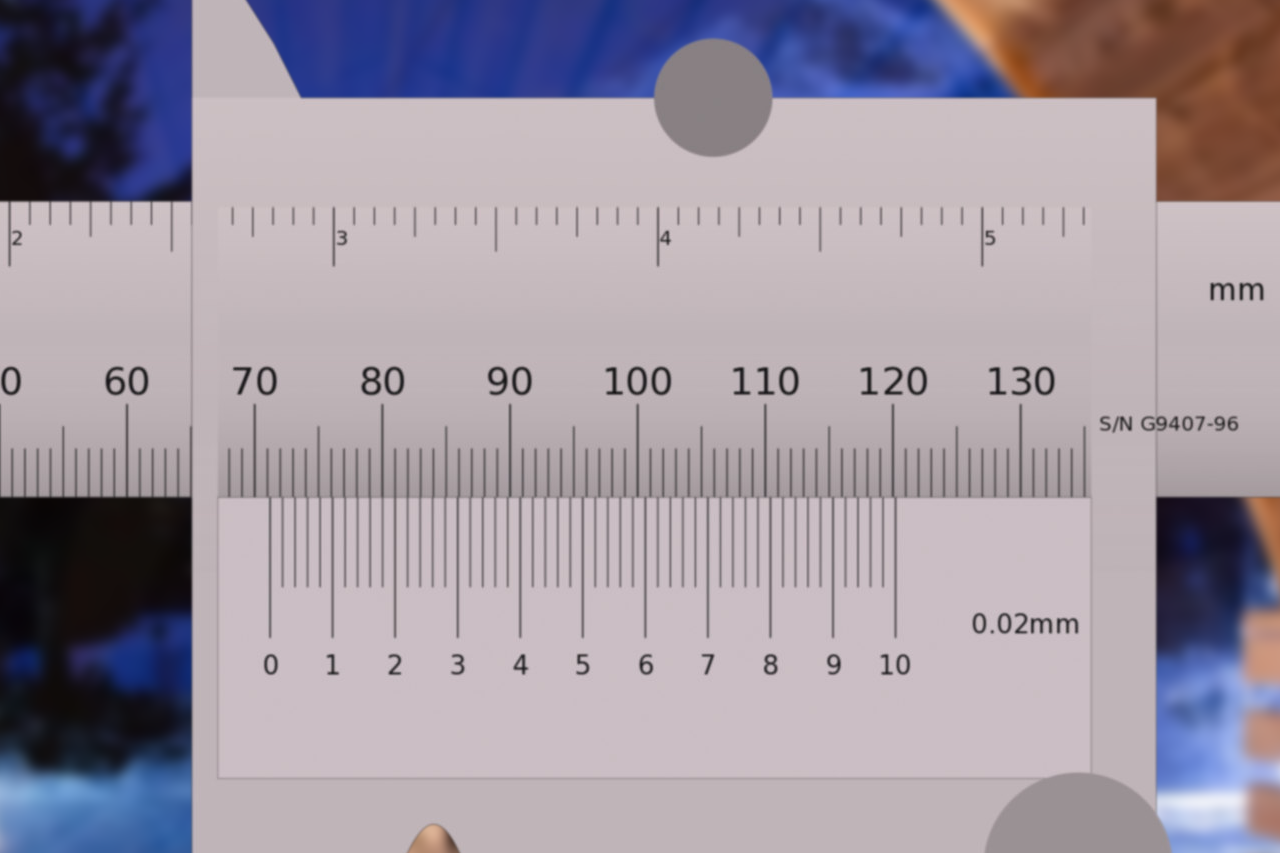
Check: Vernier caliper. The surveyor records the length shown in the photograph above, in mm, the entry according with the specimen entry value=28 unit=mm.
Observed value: value=71.2 unit=mm
